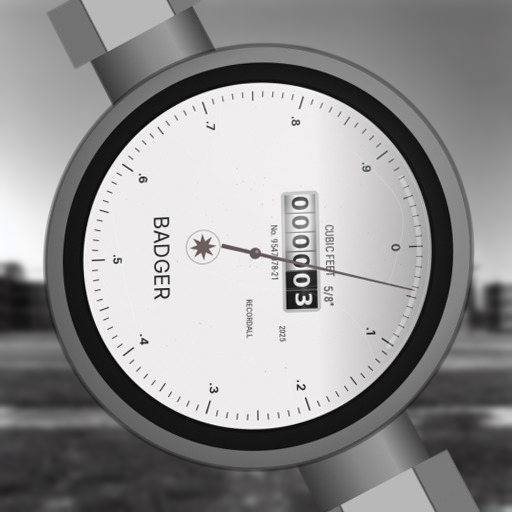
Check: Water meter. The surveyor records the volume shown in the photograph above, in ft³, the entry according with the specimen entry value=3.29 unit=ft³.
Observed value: value=3.04 unit=ft³
